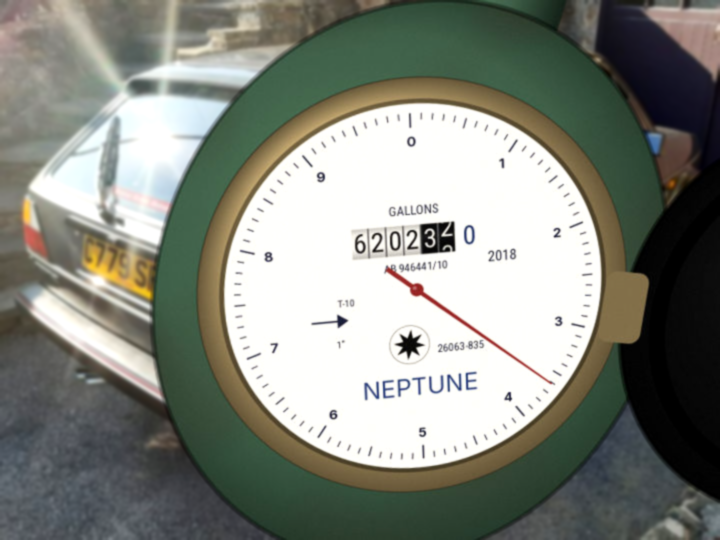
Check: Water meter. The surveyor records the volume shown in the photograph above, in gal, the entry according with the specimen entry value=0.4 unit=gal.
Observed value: value=6202323.6 unit=gal
